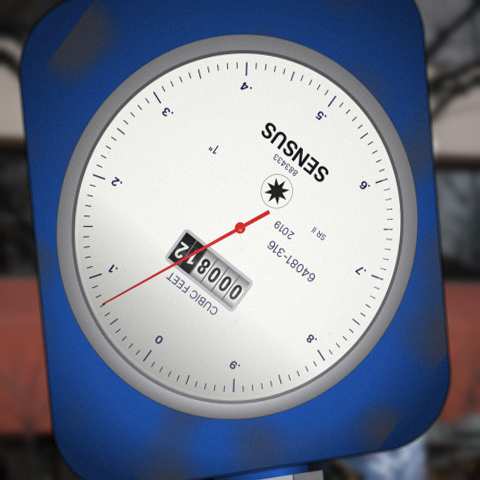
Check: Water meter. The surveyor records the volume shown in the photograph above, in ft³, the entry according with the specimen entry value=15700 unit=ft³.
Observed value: value=812.07 unit=ft³
